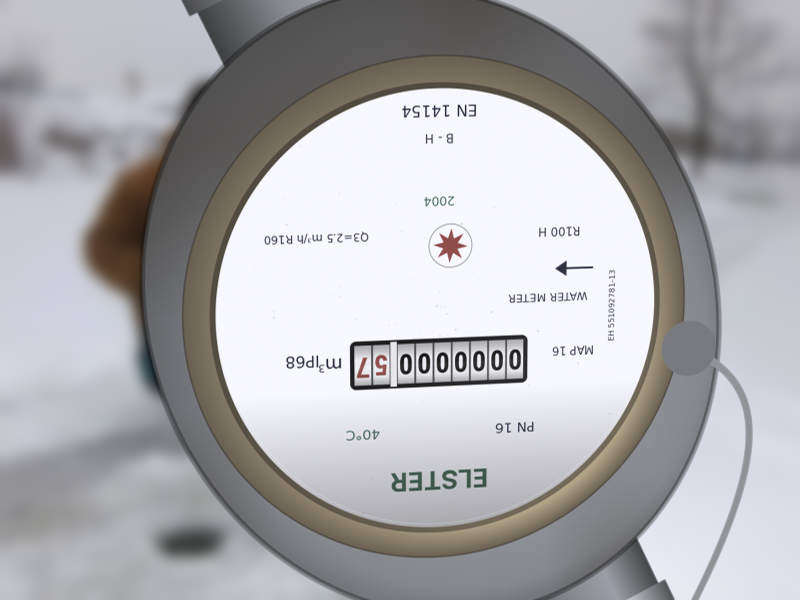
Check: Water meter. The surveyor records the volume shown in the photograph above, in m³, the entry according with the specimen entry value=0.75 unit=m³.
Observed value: value=0.57 unit=m³
